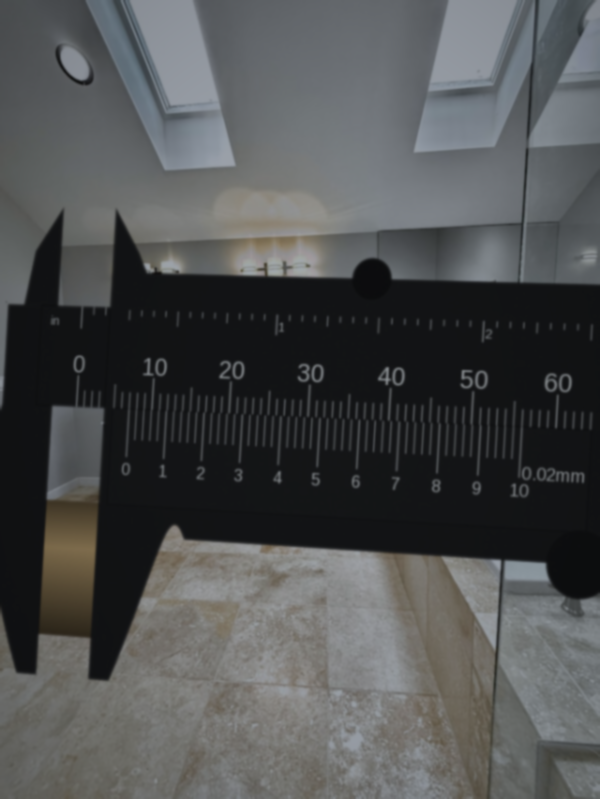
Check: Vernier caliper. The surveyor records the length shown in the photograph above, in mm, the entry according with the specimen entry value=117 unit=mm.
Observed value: value=7.0 unit=mm
